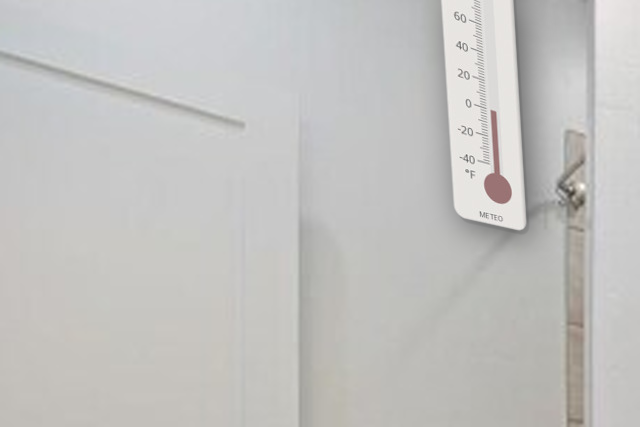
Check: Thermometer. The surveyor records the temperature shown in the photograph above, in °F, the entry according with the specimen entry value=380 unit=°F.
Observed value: value=0 unit=°F
